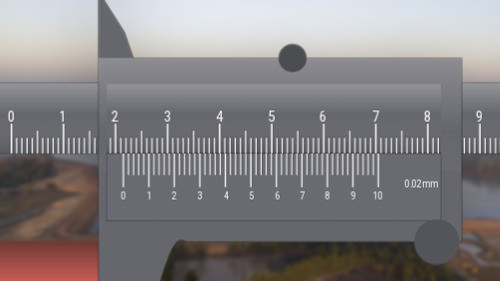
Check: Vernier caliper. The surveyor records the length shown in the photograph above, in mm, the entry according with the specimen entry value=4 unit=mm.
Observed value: value=21.5 unit=mm
